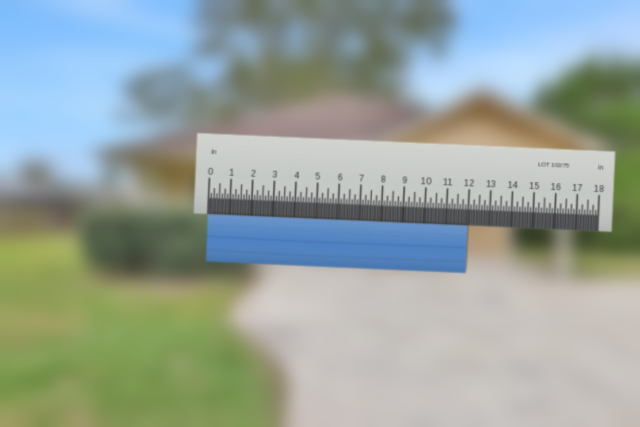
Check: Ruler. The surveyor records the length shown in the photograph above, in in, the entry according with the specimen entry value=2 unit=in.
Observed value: value=12 unit=in
